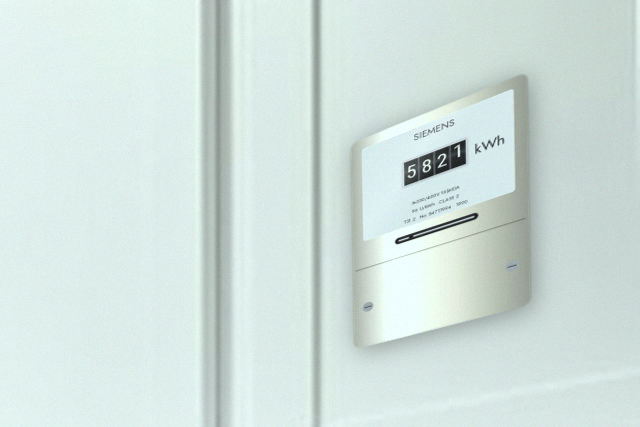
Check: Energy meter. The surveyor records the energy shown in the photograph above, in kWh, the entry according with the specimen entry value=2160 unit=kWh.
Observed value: value=5821 unit=kWh
